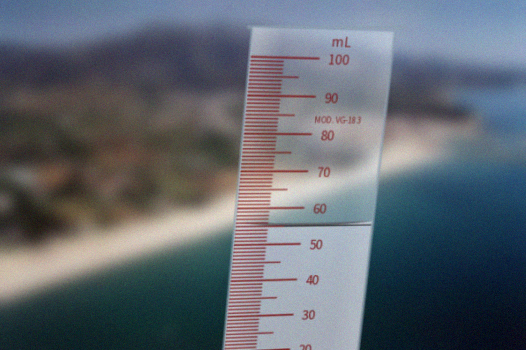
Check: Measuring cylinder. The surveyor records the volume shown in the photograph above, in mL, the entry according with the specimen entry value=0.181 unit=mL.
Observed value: value=55 unit=mL
